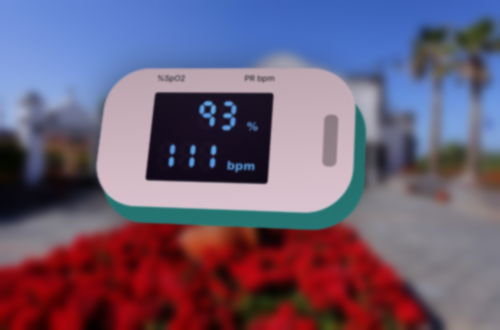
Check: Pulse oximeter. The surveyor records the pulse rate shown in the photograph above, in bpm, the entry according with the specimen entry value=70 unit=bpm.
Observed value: value=111 unit=bpm
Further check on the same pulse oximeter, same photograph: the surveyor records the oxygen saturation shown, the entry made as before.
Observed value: value=93 unit=%
